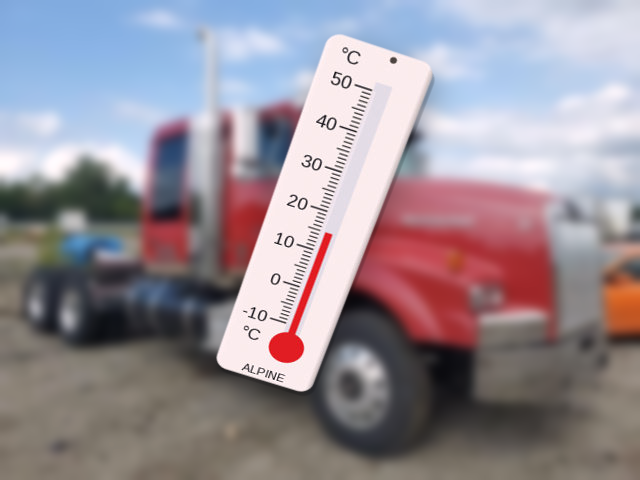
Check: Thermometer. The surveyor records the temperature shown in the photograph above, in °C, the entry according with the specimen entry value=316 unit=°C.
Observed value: value=15 unit=°C
